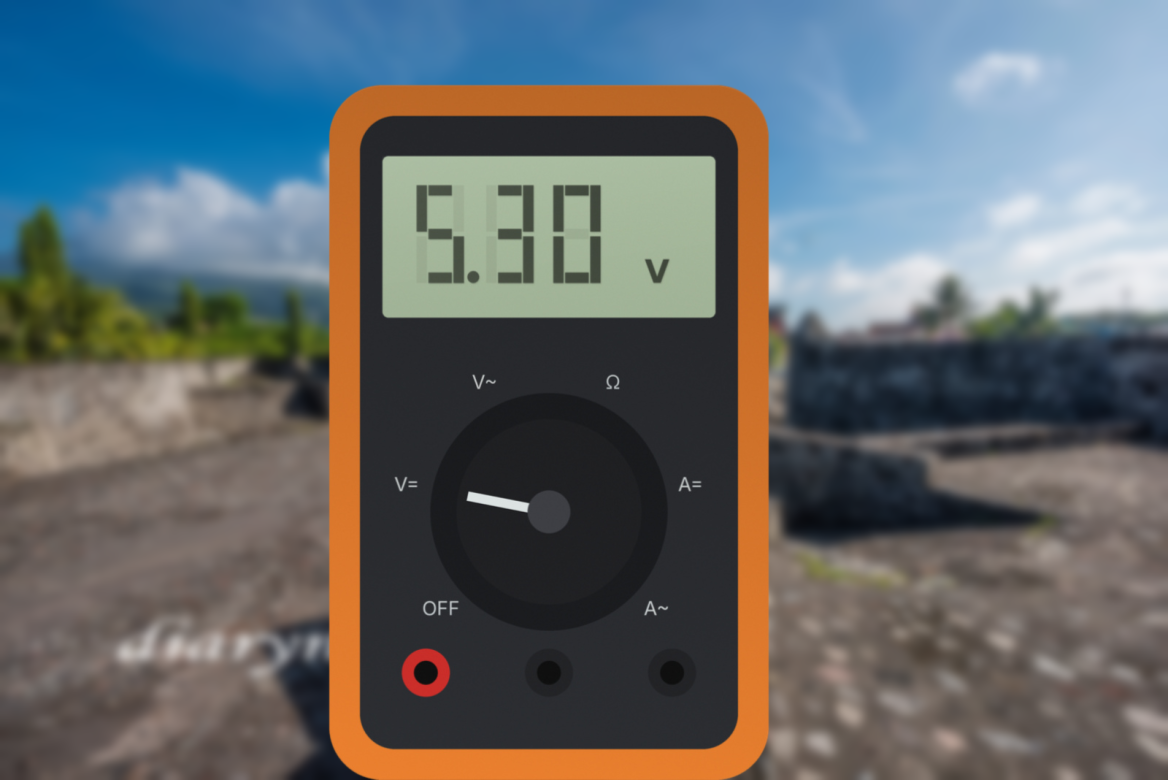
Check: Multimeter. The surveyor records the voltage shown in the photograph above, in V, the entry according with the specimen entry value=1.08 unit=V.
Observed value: value=5.30 unit=V
